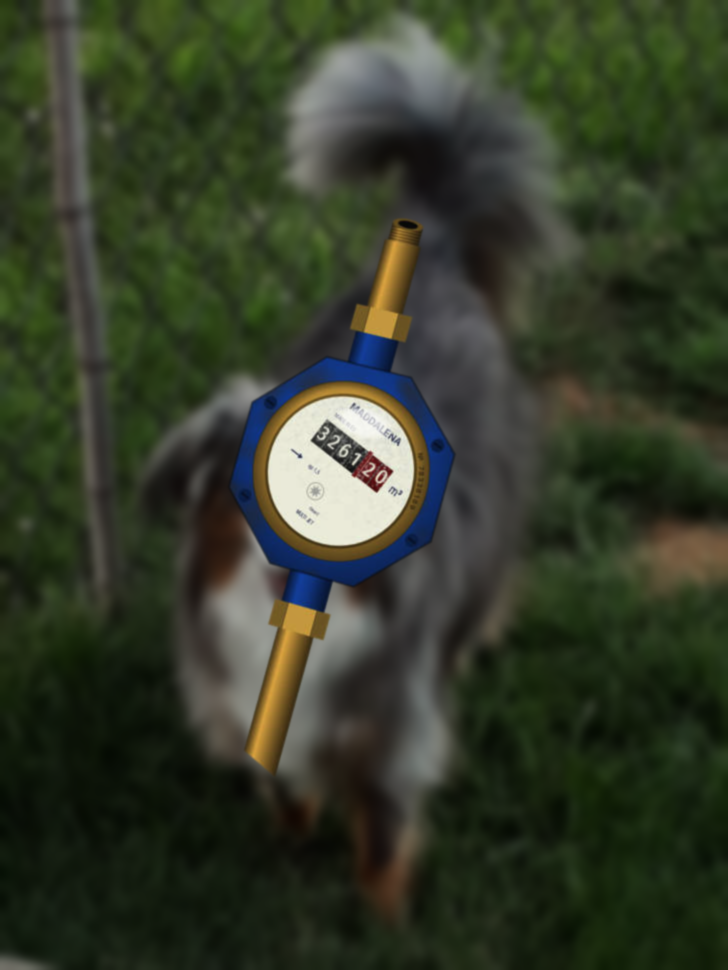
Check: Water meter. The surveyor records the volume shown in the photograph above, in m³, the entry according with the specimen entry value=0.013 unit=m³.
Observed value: value=3261.20 unit=m³
